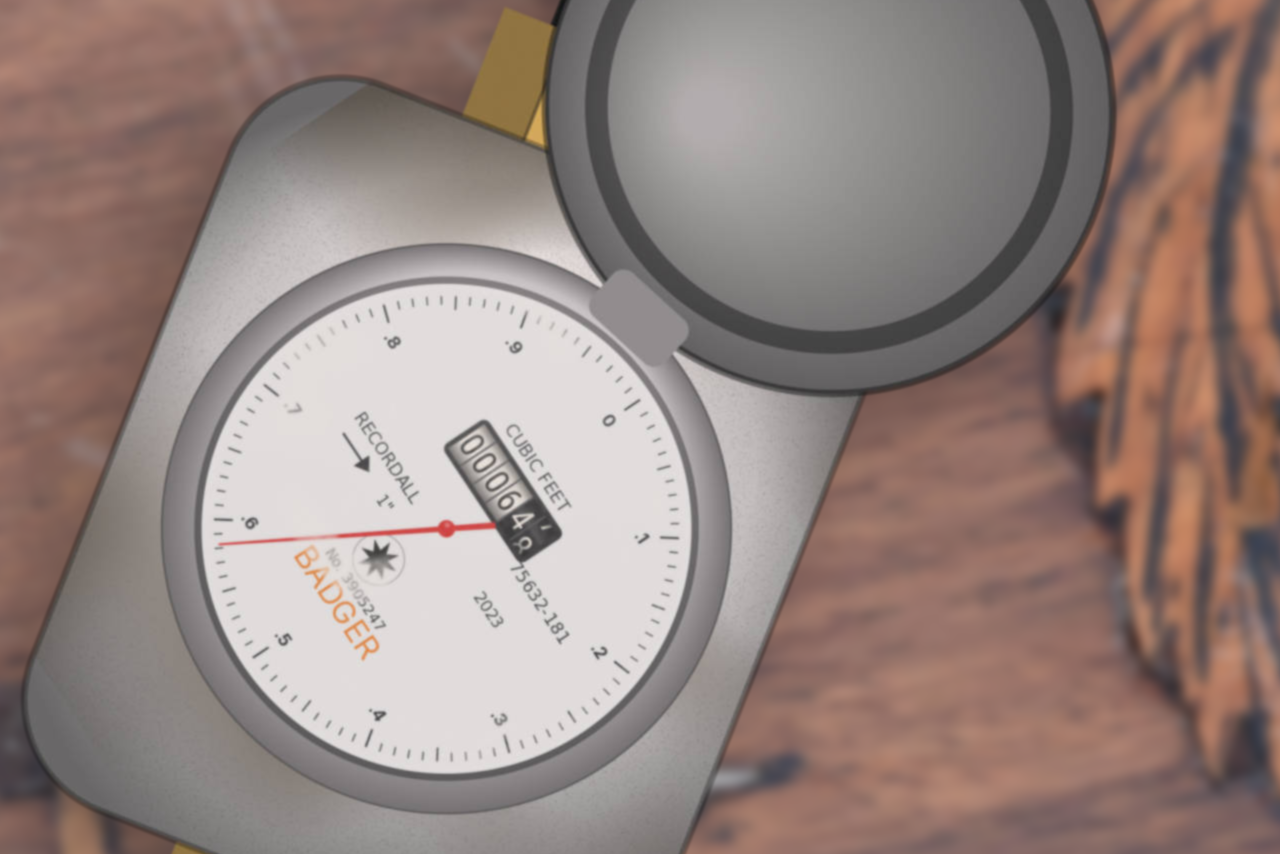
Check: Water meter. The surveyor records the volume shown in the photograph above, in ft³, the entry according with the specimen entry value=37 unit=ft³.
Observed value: value=647.58 unit=ft³
